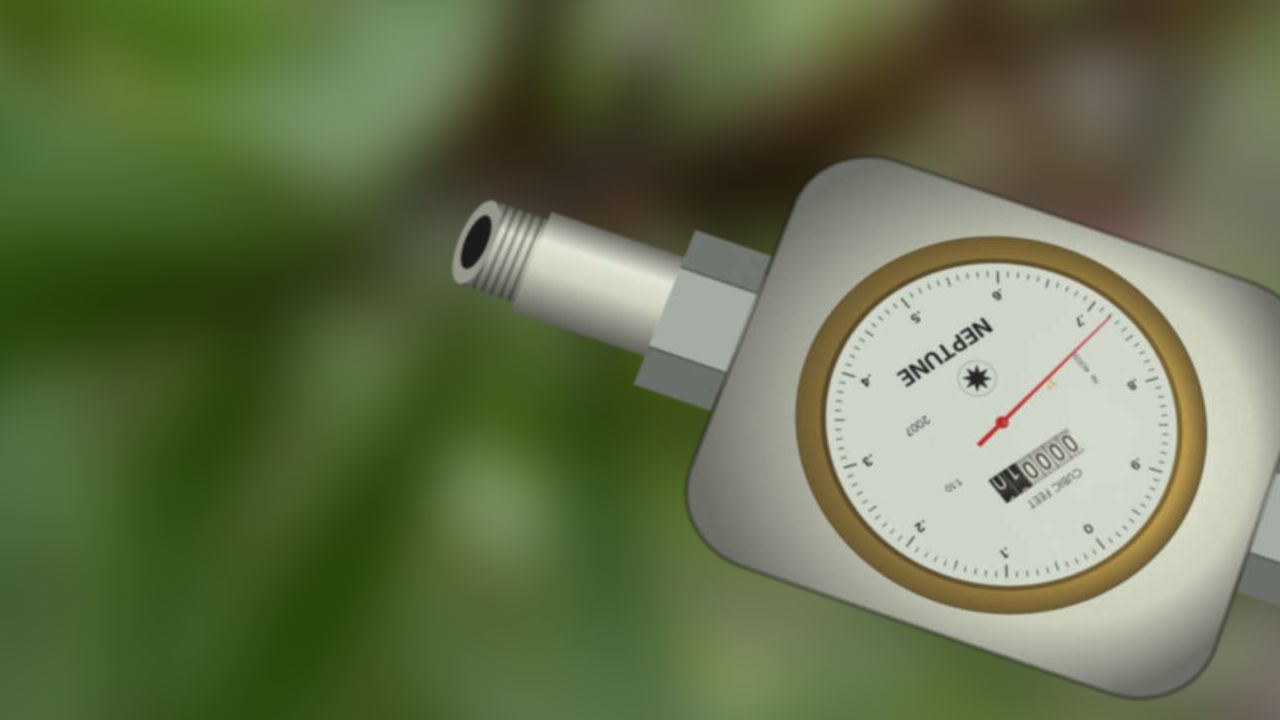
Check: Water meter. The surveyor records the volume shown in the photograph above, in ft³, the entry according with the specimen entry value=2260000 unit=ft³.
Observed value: value=9.72 unit=ft³
